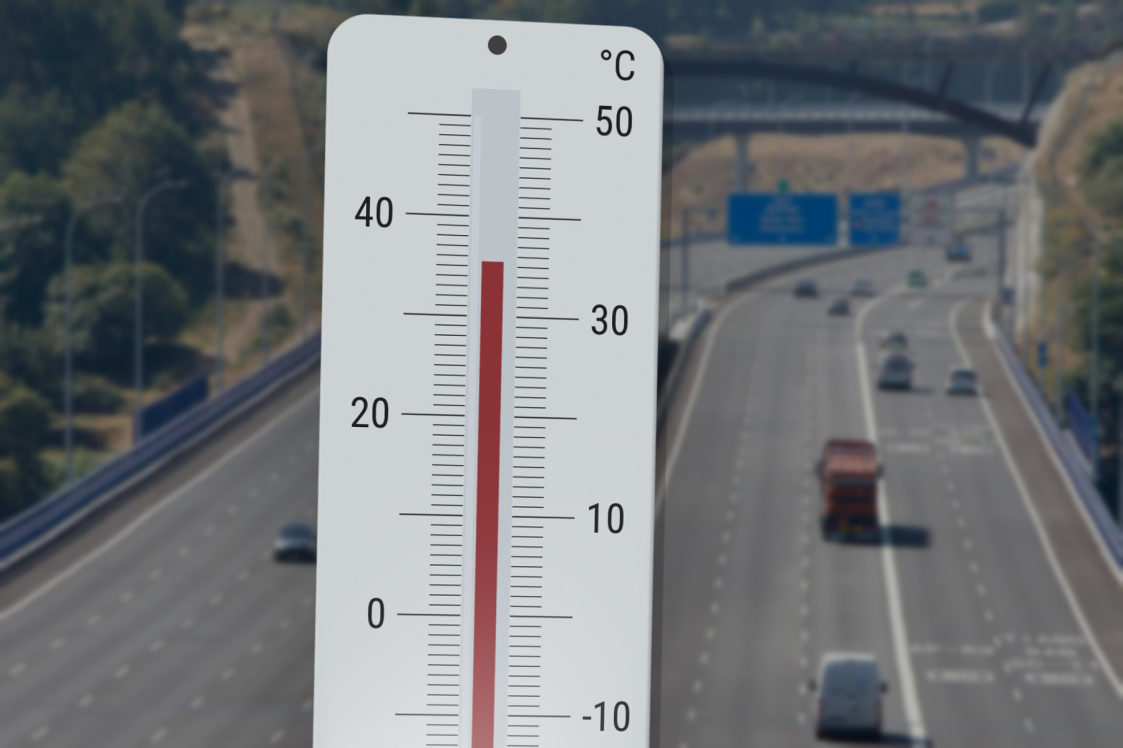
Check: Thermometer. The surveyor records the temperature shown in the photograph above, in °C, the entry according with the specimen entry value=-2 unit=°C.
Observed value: value=35.5 unit=°C
